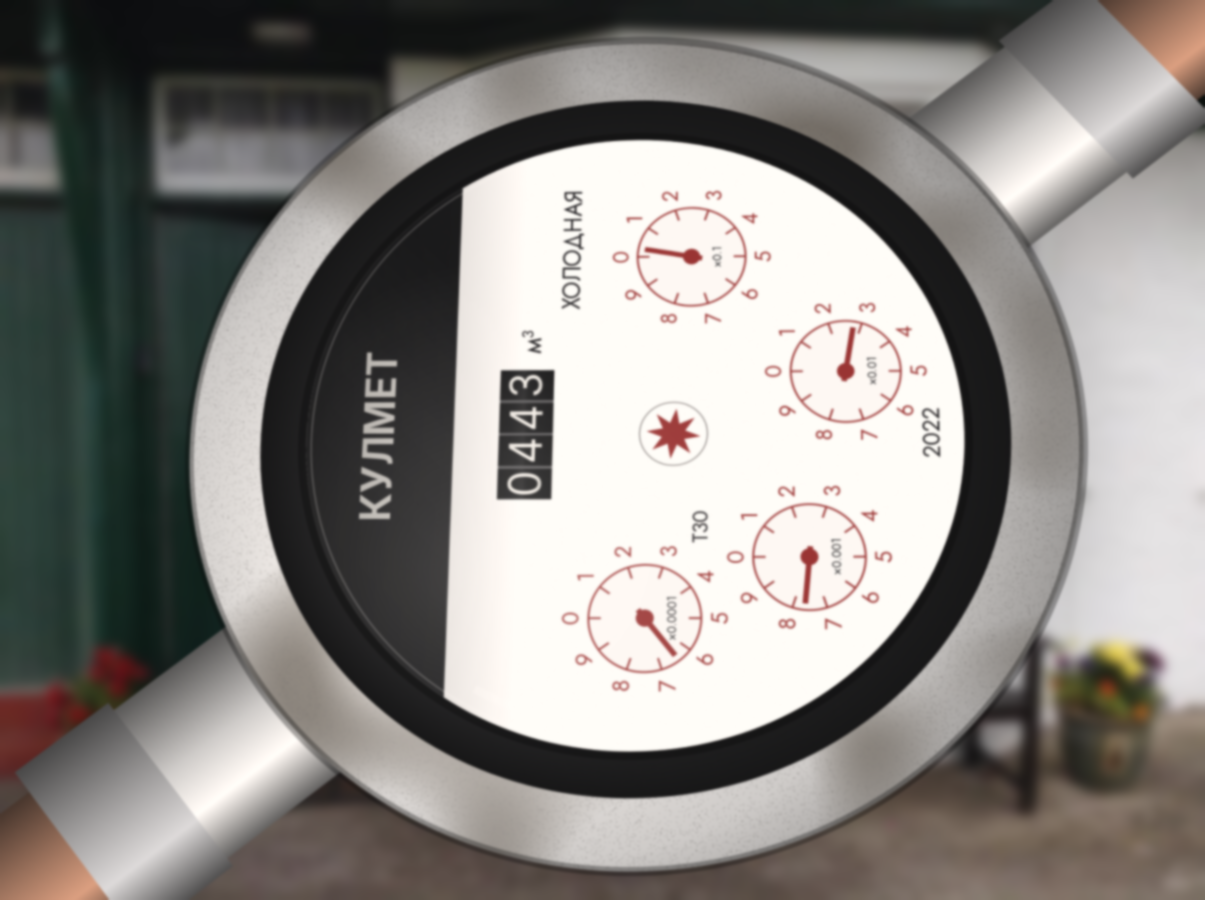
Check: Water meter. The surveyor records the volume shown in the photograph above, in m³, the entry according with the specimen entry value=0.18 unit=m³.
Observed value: value=443.0276 unit=m³
